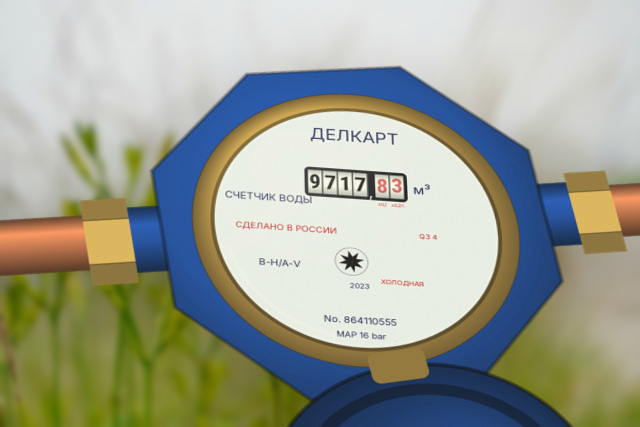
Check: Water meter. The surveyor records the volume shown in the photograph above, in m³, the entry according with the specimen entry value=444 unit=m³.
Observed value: value=9717.83 unit=m³
